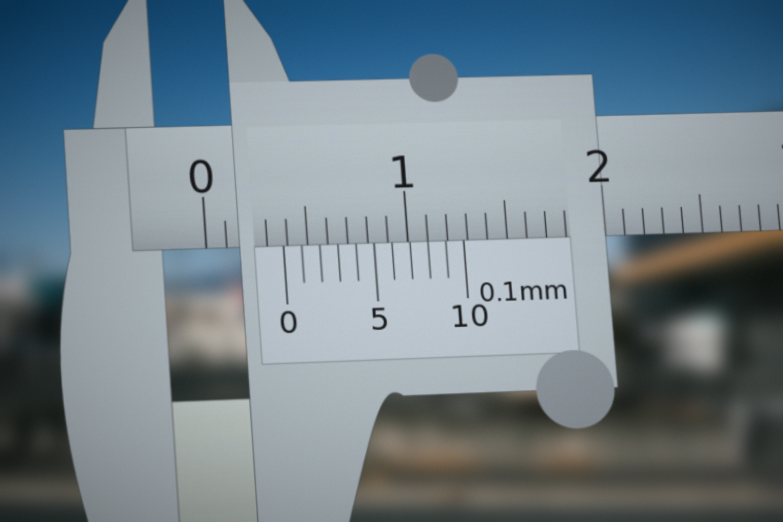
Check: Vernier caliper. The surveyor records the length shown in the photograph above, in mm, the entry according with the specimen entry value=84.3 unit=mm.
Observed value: value=3.8 unit=mm
